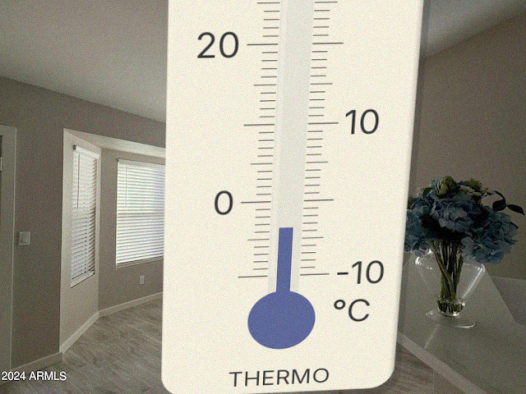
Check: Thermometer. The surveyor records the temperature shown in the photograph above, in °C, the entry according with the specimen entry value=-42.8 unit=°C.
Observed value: value=-3.5 unit=°C
